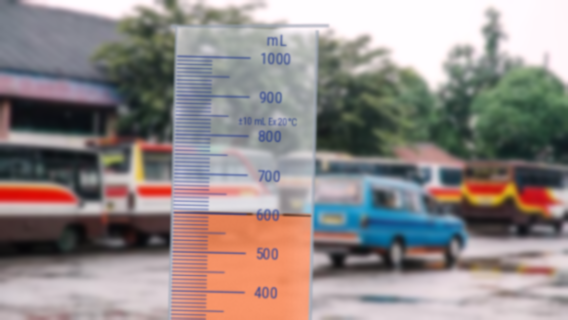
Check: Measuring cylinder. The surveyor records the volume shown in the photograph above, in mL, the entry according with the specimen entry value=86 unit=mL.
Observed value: value=600 unit=mL
